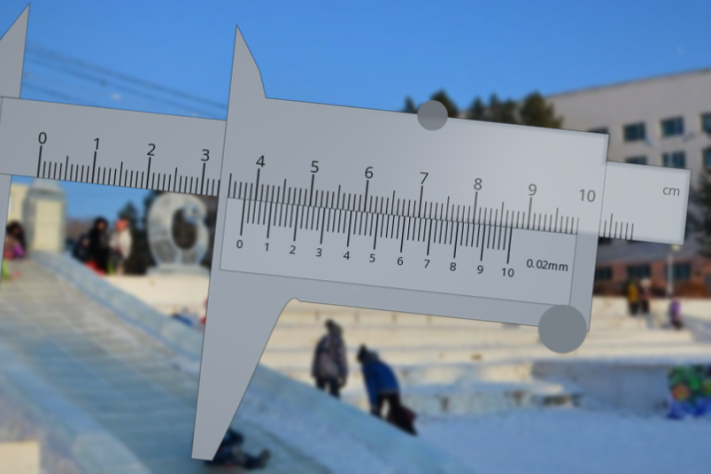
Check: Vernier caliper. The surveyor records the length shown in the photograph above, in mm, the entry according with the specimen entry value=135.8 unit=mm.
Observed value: value=38.0 unit=mm
